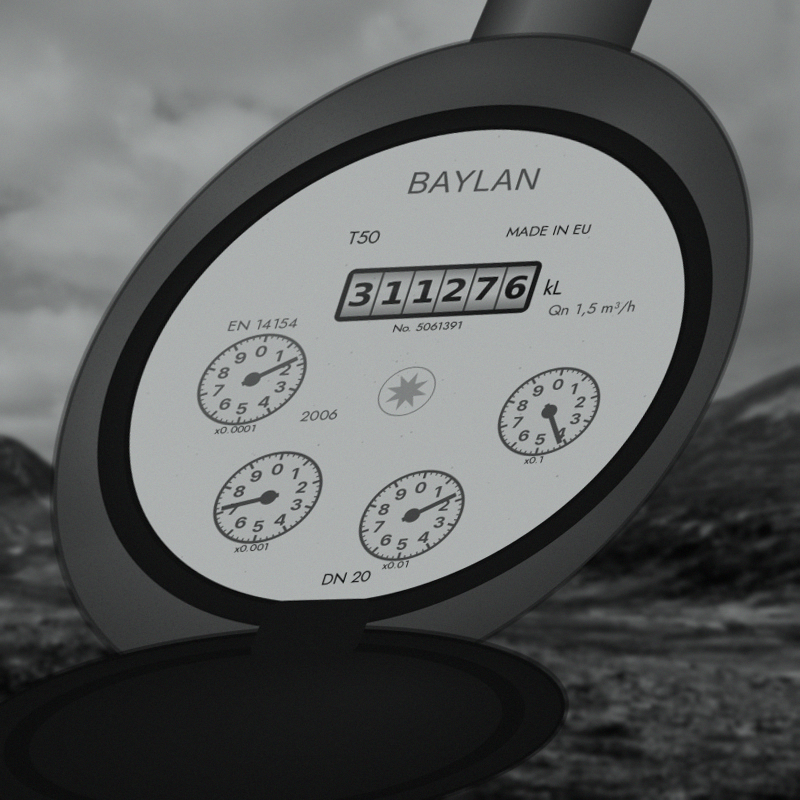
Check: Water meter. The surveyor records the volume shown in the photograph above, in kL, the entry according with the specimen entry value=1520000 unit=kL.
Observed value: value=311276.4171 unit=kL
